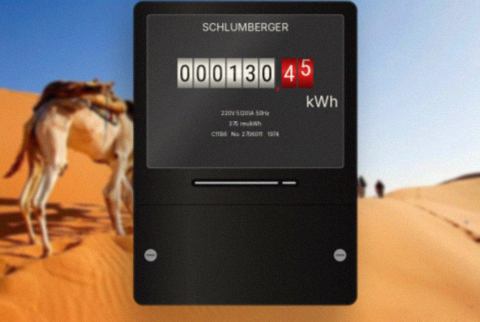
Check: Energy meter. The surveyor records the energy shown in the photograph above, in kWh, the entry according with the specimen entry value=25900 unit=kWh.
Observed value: value=130.45 unit=kWh
